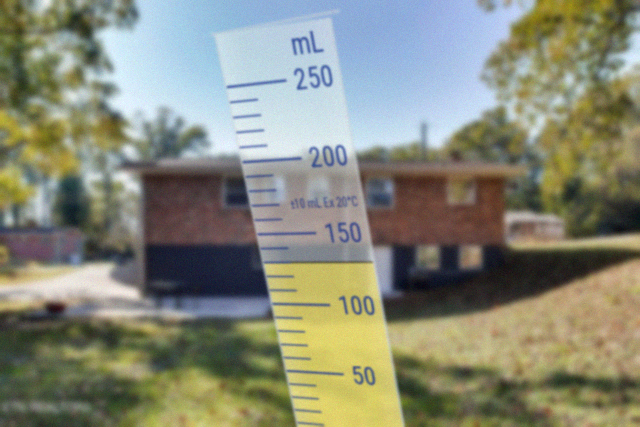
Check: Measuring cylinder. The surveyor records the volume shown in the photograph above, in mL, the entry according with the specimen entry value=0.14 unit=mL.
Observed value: value=130 unit=mL
